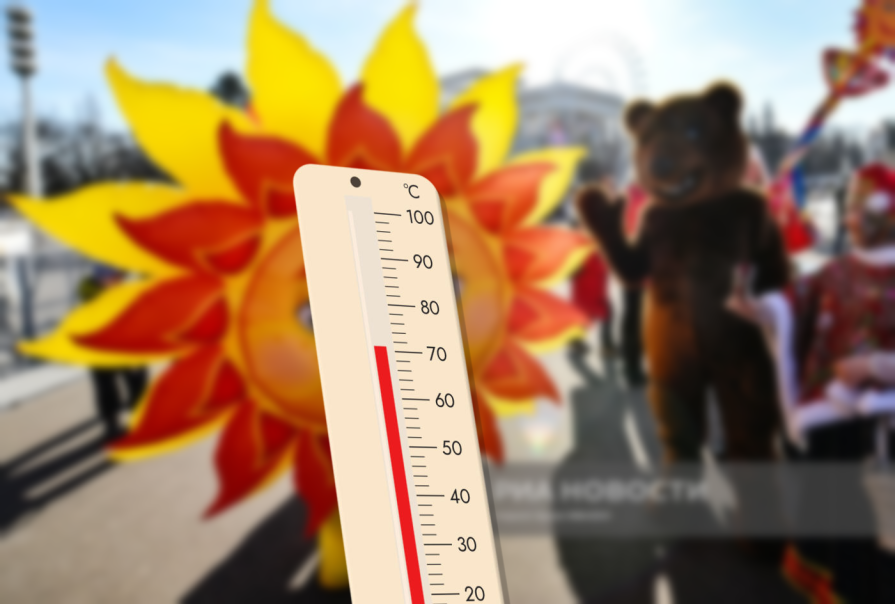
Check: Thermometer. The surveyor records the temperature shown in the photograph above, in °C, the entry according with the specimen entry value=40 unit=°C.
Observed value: value=71 unit=°C
